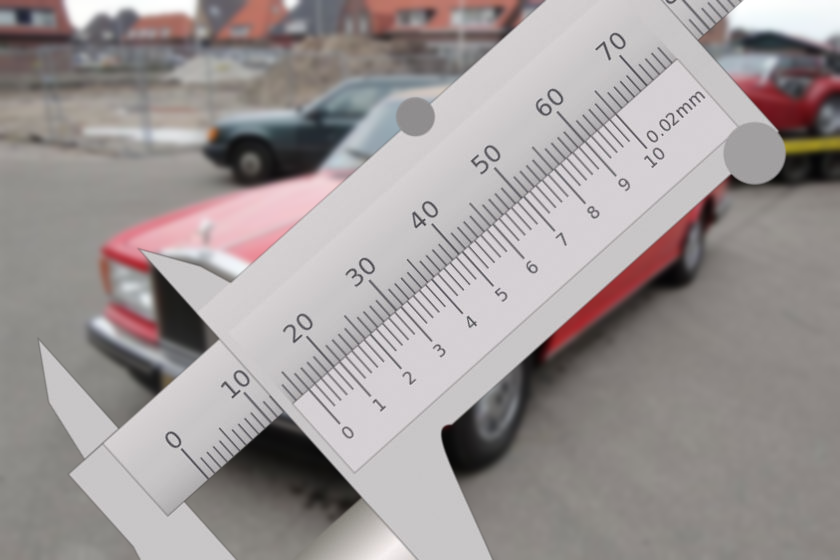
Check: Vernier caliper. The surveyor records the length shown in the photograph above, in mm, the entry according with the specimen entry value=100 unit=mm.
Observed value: value=16.0 unit=mm
